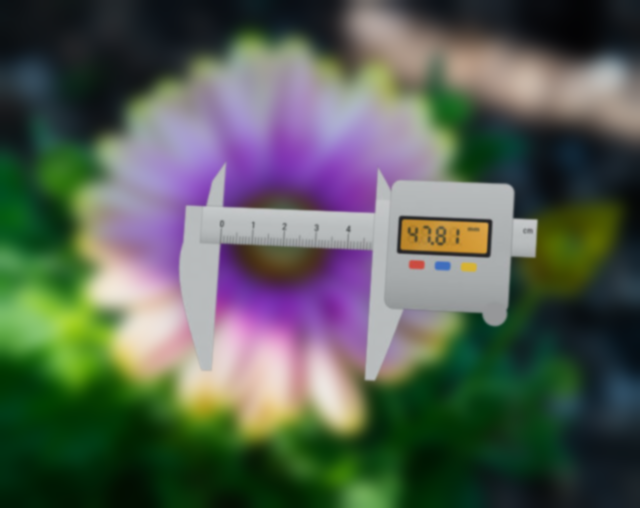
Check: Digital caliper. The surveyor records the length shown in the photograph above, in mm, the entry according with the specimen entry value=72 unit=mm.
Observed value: value=47.81 unit=mm
